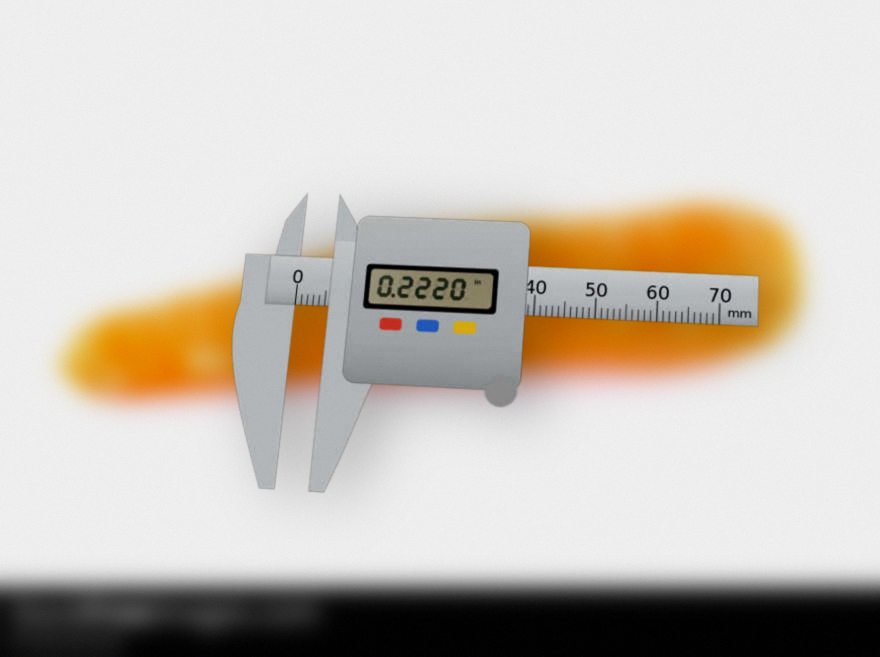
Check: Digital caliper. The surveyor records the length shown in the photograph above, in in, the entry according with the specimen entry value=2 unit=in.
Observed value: value=0.2220 unit=in
